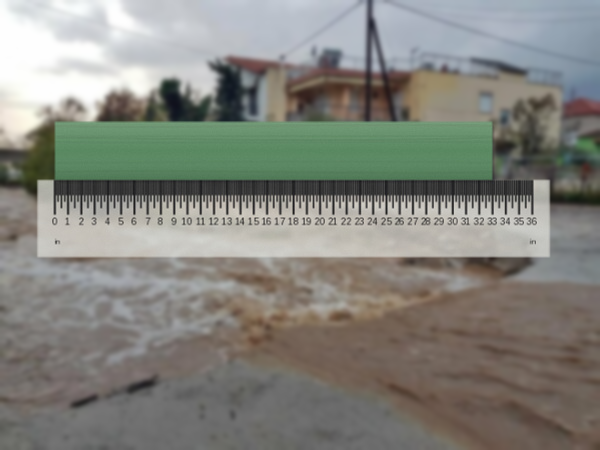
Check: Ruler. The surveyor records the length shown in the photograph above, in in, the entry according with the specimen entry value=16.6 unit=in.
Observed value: value=33 unit=in
